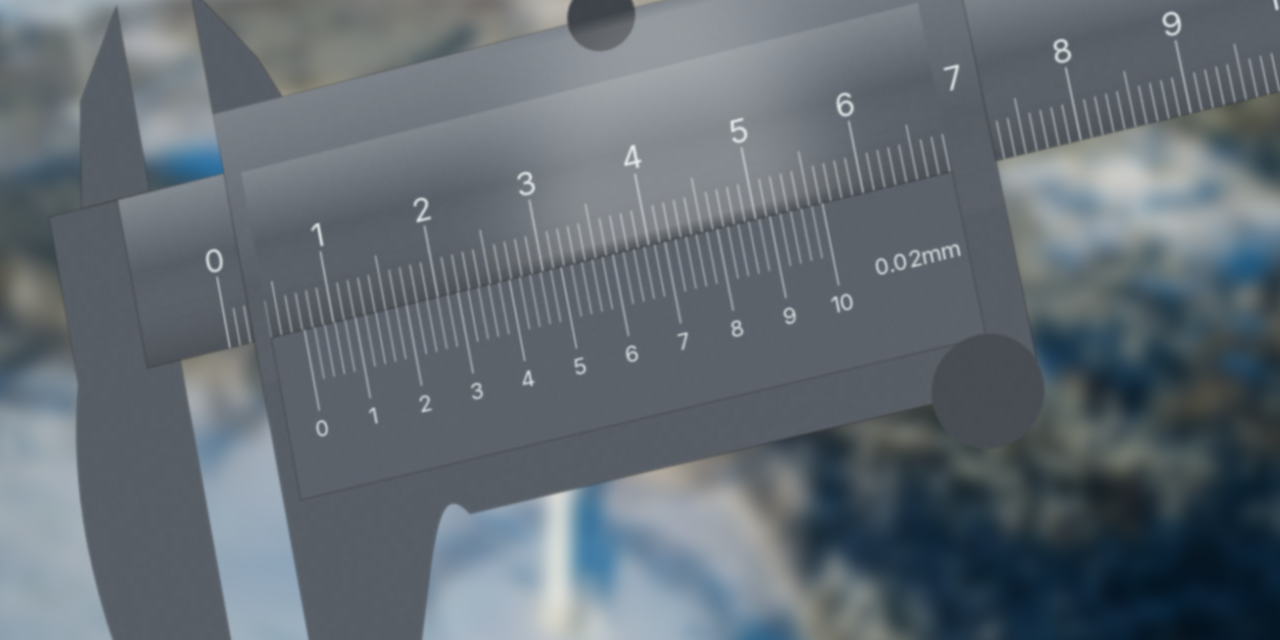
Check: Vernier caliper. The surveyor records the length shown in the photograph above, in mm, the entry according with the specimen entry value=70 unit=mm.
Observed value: value=7.2 unit=mm
